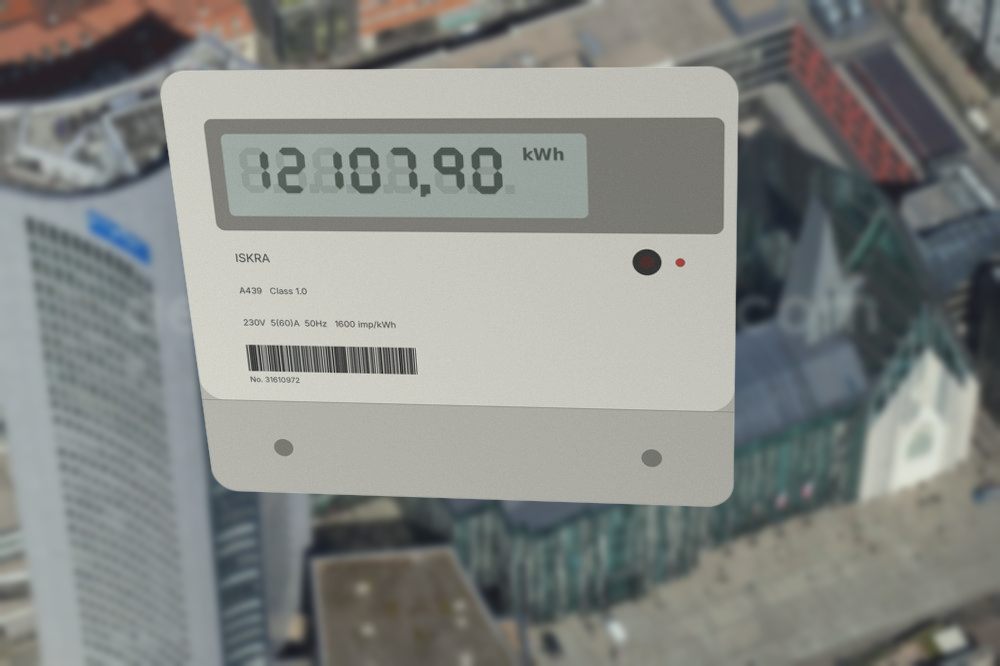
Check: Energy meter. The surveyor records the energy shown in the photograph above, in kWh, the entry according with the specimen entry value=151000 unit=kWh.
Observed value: value=12107.90 unit=kWh
